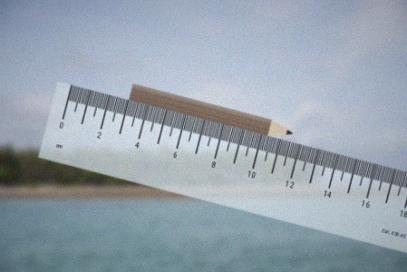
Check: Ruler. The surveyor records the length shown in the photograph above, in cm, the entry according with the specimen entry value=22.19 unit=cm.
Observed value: value=8.5 unit=cm
